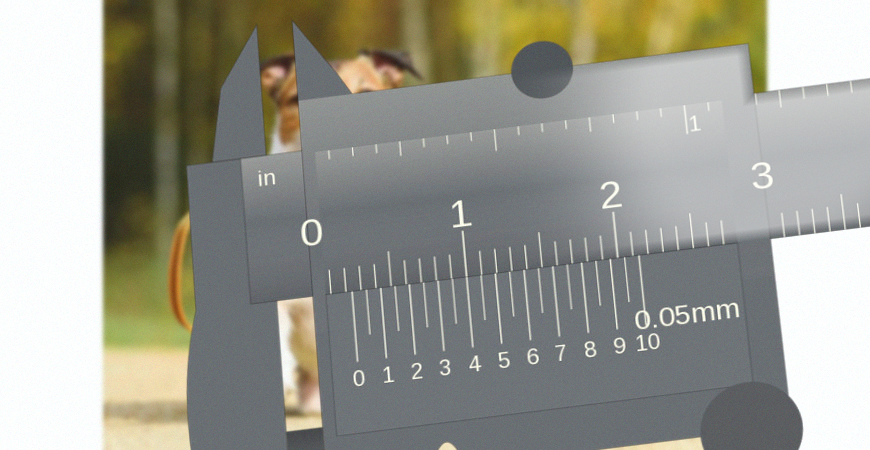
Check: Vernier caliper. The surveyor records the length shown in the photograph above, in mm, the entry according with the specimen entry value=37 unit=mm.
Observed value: value=2.4 unit=mm
